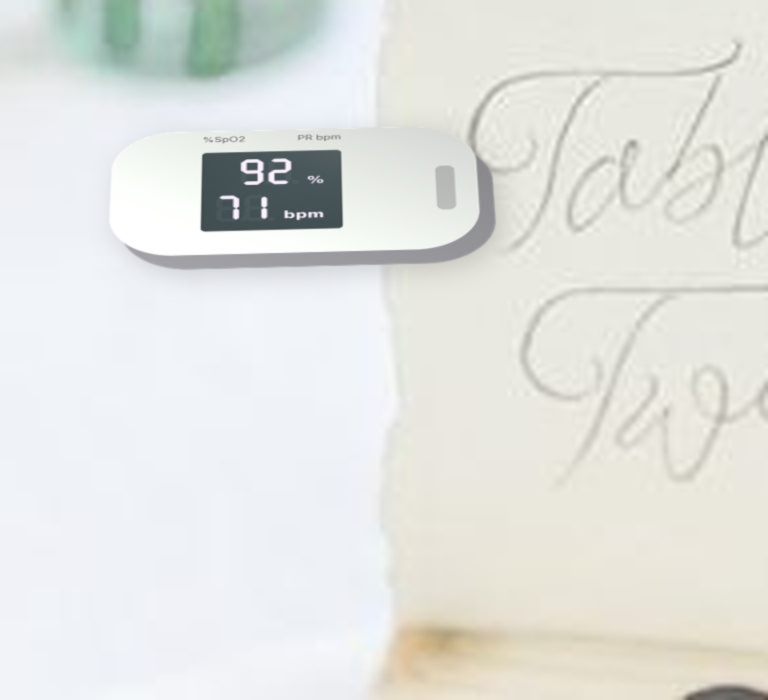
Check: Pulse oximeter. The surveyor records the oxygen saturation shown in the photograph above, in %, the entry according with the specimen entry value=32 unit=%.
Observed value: value=92 unit=%
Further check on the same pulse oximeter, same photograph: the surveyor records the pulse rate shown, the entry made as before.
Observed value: value=71 unit=bpm
